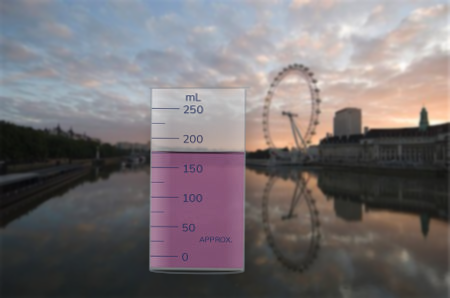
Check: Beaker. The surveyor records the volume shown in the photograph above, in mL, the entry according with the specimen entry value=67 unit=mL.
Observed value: value=175 unit=mL
